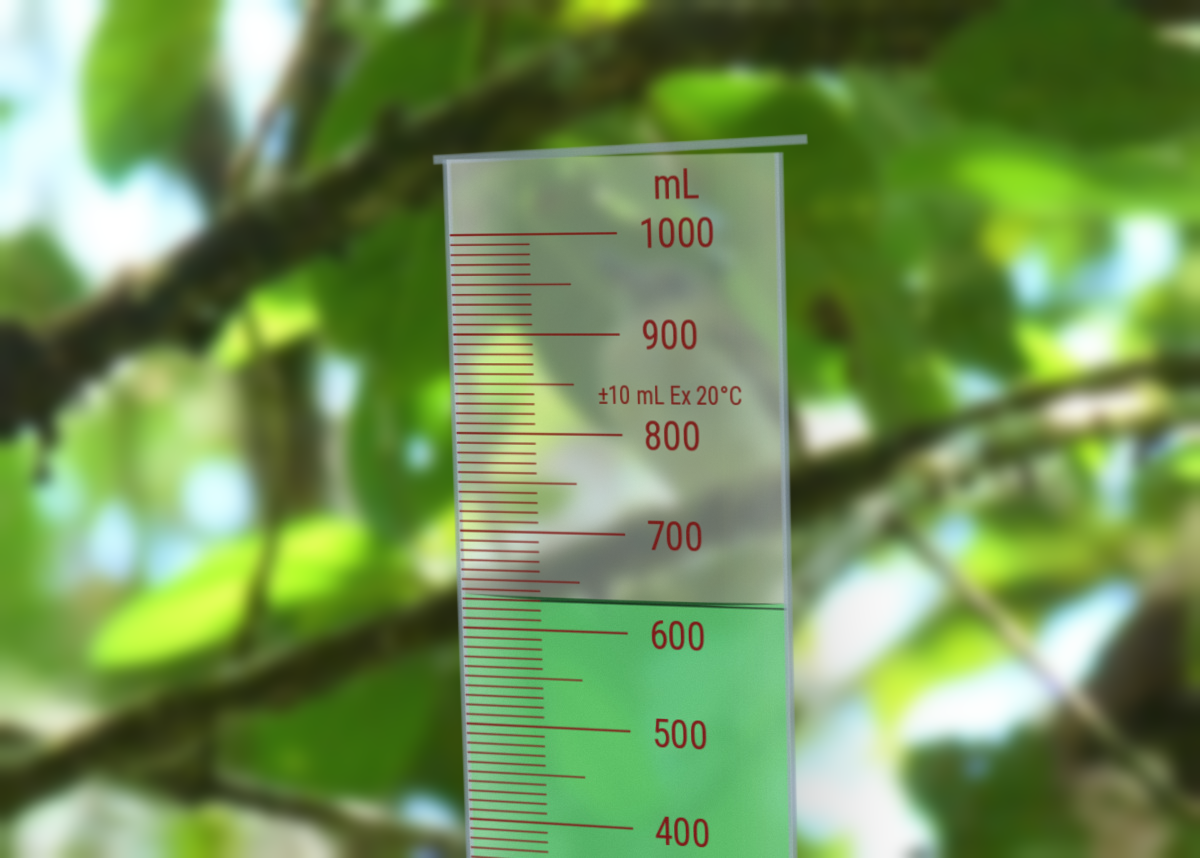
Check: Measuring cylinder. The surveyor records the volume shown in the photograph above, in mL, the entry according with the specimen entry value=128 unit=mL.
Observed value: value=630 unit=mL
